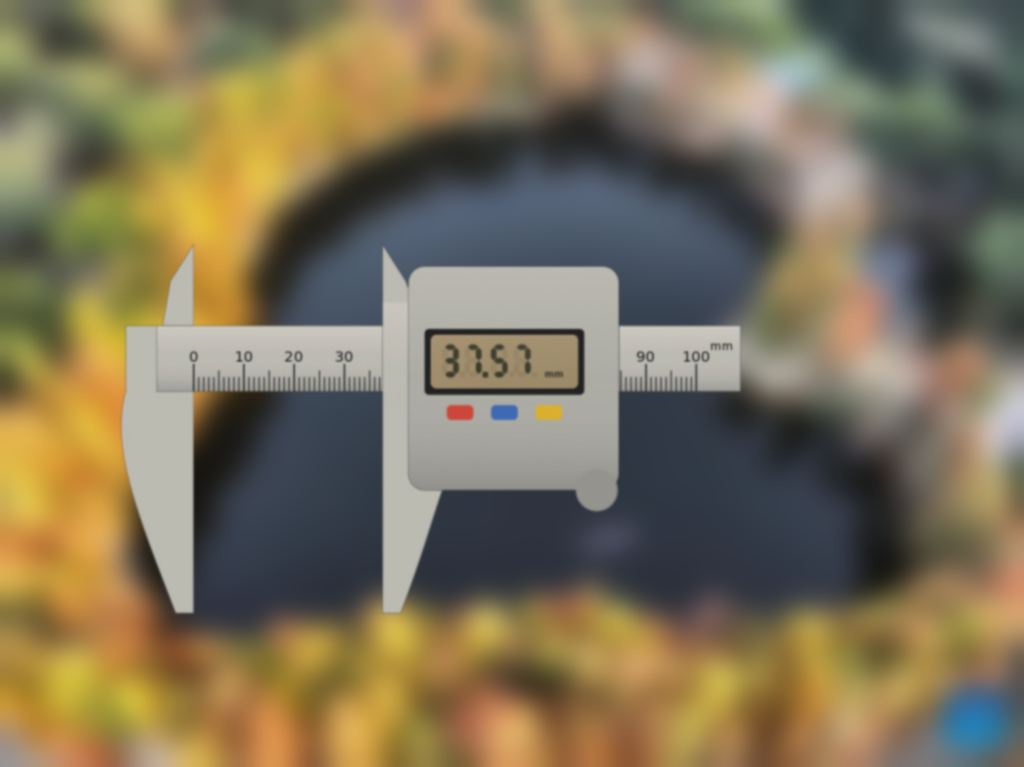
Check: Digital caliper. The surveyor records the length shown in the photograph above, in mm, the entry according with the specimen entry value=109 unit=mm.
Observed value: value=37.57 unit=mm
